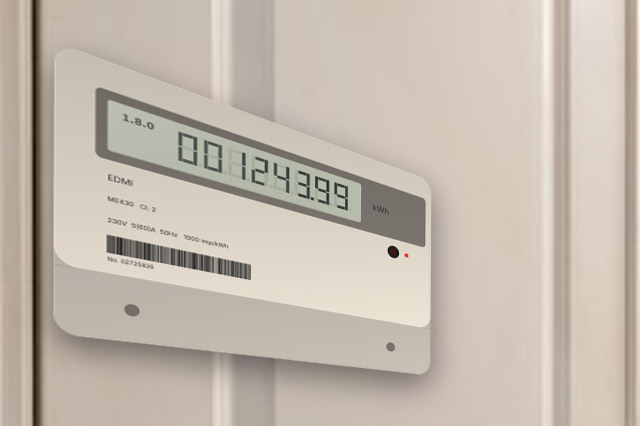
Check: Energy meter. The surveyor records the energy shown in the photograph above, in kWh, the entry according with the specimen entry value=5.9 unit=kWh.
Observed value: value=1243.99 unit=kWh
